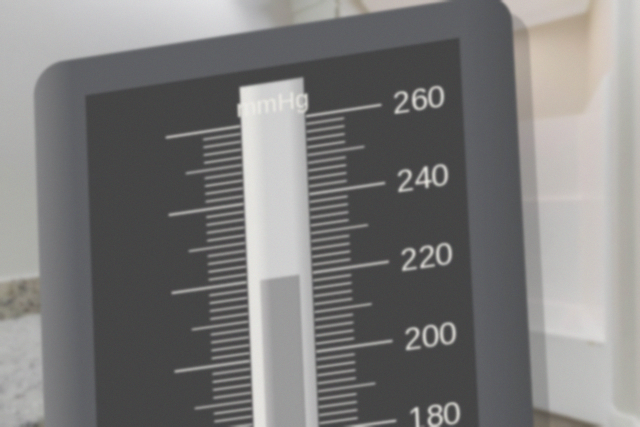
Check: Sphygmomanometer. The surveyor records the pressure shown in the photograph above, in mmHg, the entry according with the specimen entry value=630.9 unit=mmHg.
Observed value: value=220 unit=mmHg
